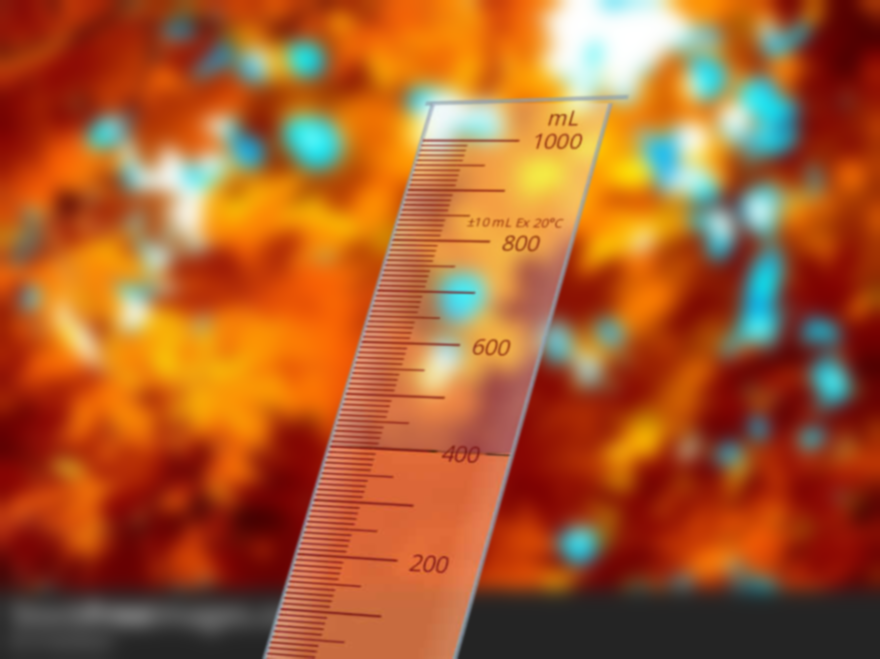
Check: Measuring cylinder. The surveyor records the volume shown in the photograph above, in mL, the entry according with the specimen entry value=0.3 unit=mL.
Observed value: value=400 unit=mL
